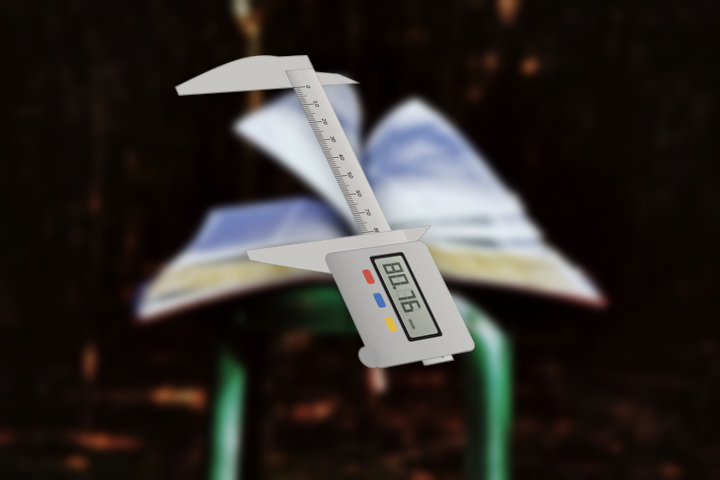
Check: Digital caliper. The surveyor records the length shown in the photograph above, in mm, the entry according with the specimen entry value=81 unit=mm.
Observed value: value=80.76 unit=mm
